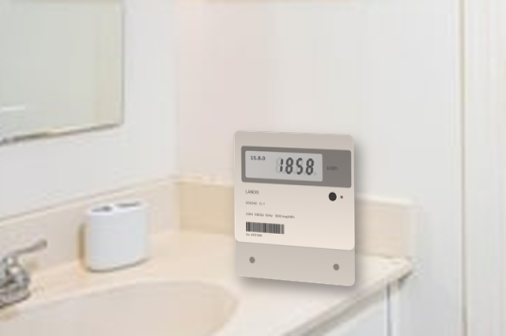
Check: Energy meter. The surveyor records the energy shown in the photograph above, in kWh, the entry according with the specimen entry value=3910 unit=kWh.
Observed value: value=1858 unit=kWh
